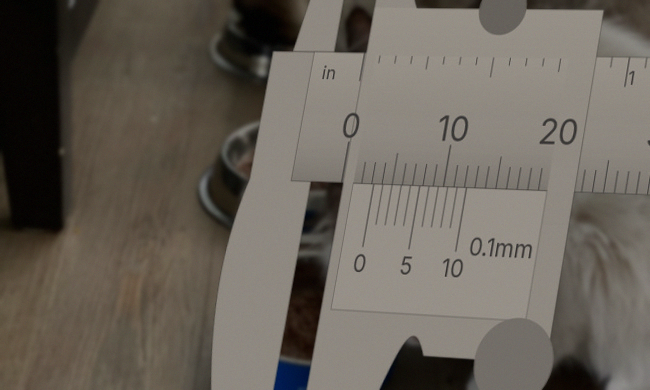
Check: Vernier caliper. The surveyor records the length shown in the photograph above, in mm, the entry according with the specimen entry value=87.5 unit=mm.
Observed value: value=3.2 unit=mm
